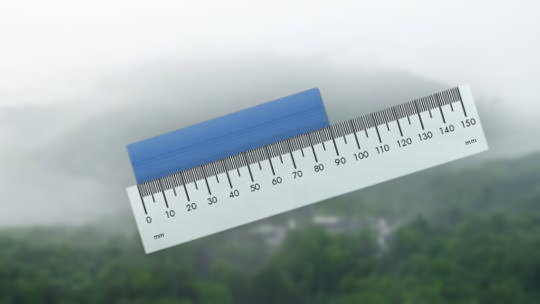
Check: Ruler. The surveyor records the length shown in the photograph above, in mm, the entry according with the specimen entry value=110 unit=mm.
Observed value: value=90 unit=mm
